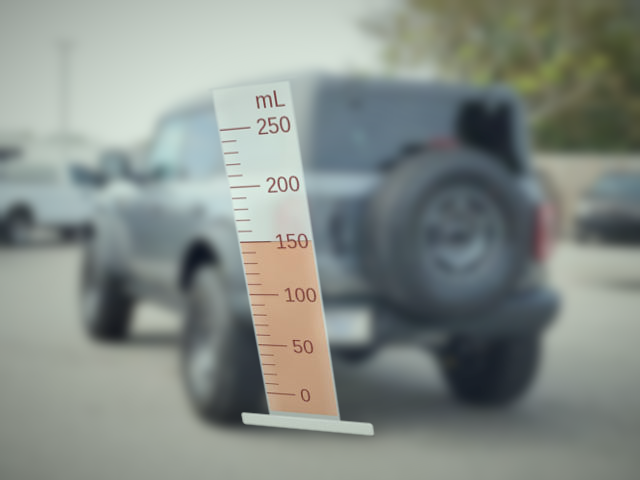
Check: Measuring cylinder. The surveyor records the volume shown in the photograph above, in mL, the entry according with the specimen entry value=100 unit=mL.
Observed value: value=150 unit=mL
